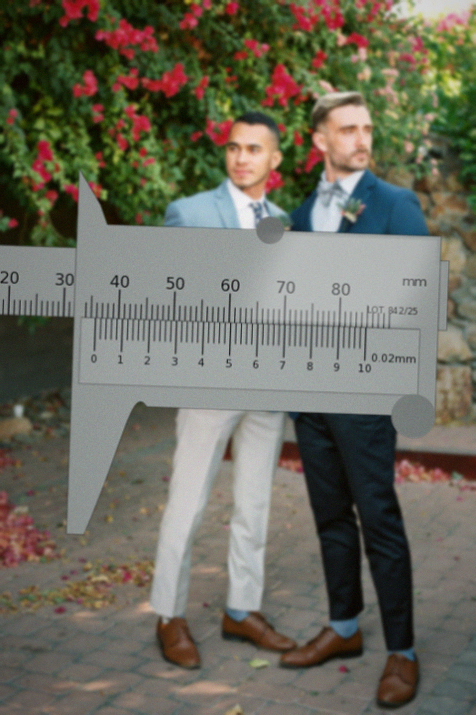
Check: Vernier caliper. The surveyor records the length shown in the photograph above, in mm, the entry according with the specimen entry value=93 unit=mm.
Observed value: value=35.8 unit=mm
